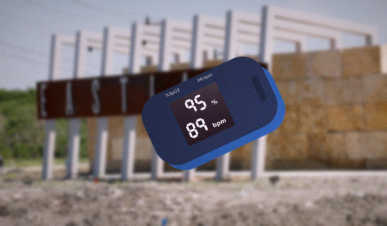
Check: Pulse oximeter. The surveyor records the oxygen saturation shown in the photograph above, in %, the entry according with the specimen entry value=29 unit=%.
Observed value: value=95 unit=%
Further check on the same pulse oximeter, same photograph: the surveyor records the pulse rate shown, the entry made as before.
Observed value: value=89 unit=bpm
